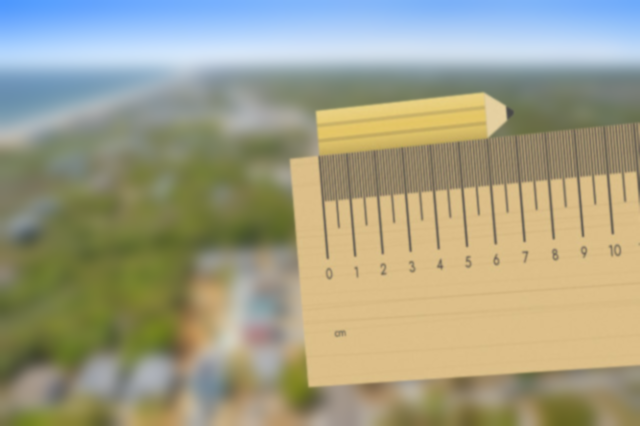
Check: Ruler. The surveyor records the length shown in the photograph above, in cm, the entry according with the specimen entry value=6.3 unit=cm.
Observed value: value=7 unit=cm
